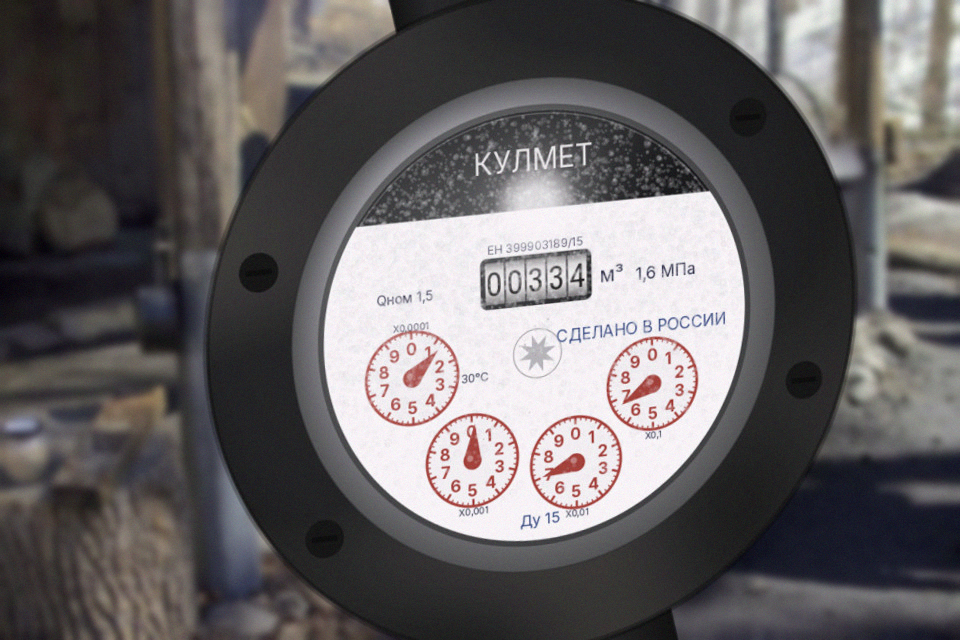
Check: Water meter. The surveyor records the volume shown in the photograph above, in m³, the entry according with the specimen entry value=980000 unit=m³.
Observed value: value=334.6701 unit=m³
